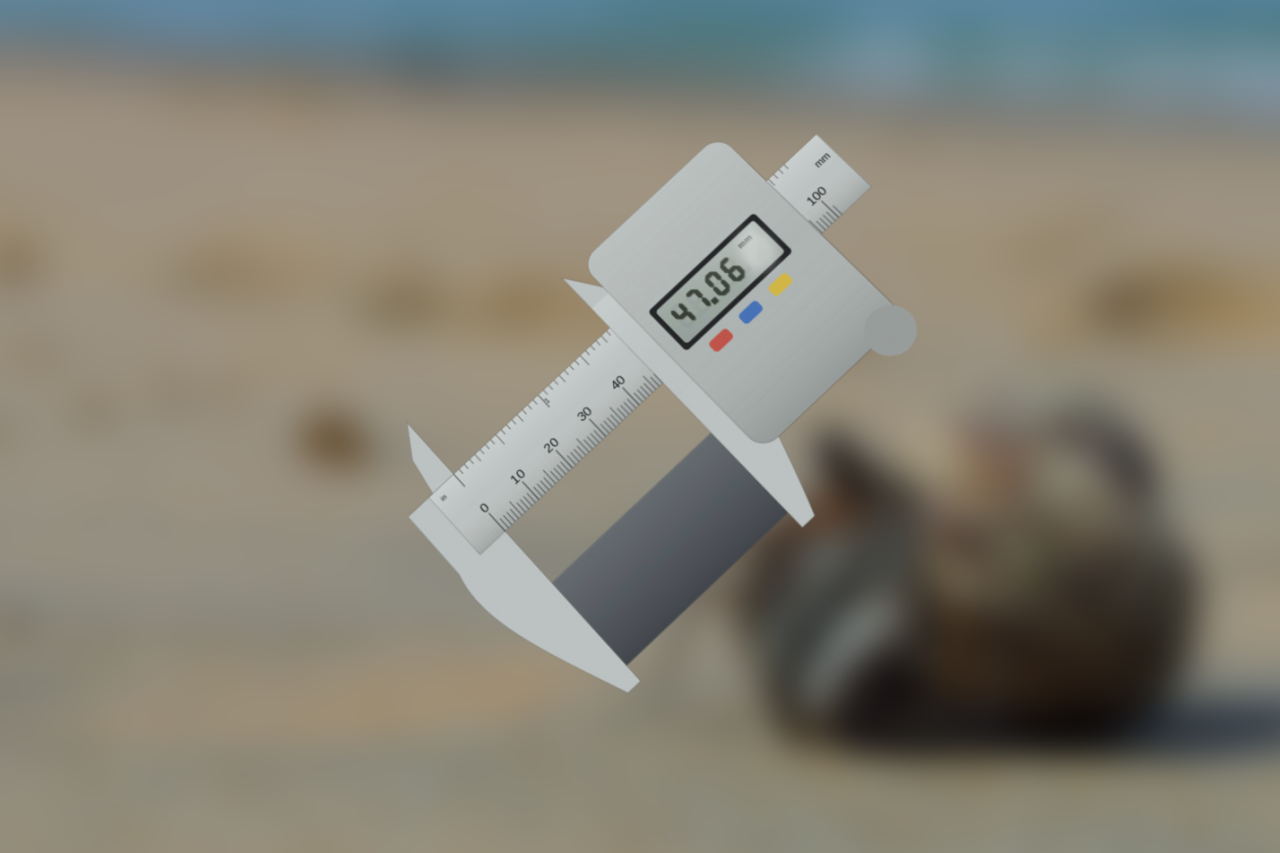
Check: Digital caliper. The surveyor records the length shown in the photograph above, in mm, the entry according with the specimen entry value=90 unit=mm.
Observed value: value=47.06 unit=mm
